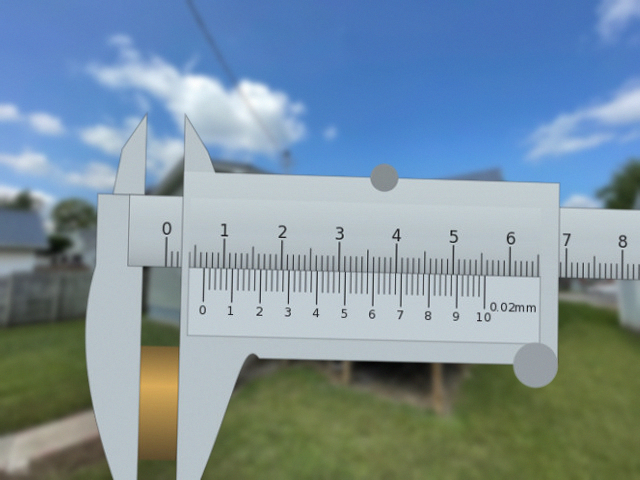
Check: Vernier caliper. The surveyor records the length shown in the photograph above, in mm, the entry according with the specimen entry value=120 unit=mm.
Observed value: value=6.6 unit=mm
